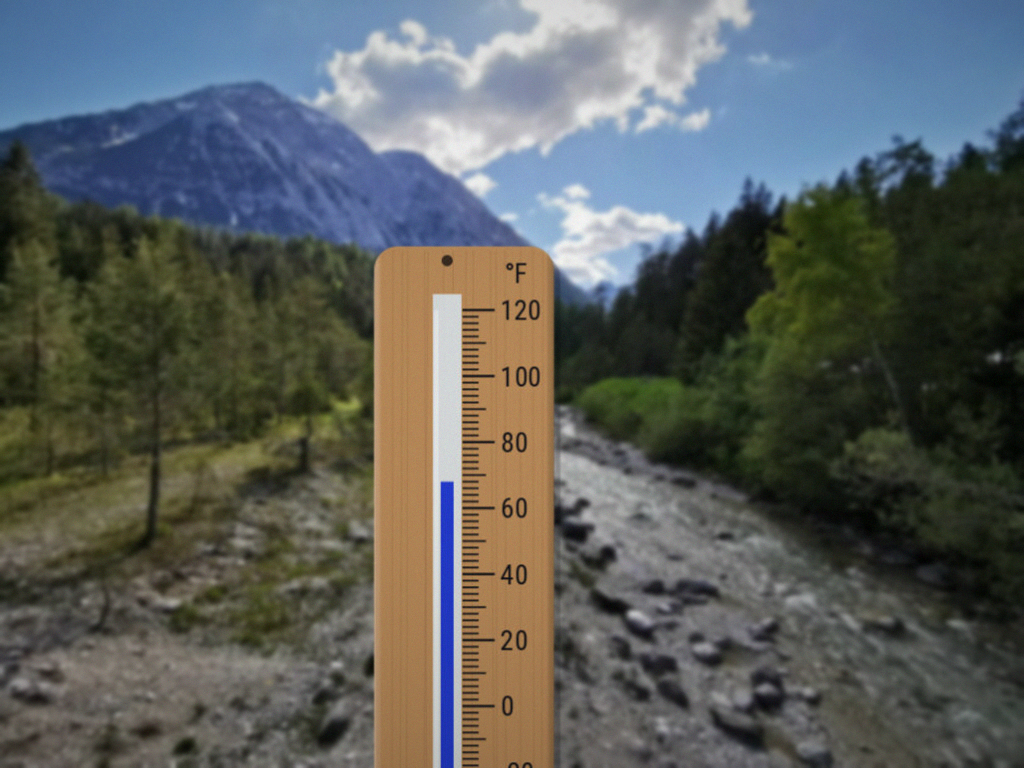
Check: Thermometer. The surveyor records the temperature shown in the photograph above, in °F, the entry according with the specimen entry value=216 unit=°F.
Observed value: value=68 unit=°F
